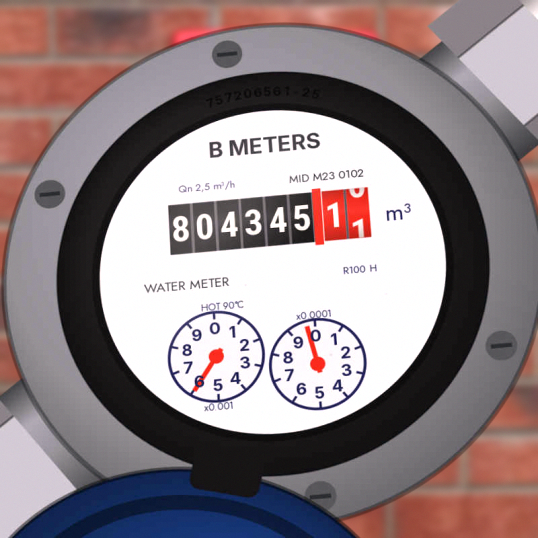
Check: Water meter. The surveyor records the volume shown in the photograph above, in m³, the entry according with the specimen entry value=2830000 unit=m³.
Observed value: value=804345.1059 unit=m³
